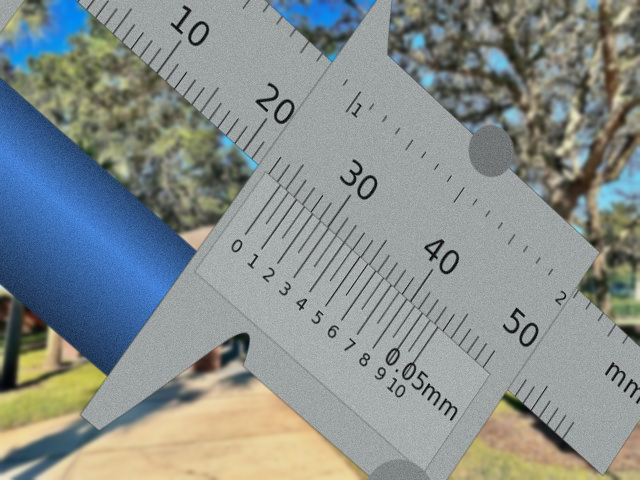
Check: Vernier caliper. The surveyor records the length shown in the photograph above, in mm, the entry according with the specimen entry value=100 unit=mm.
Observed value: value=24.4 unit=mm
